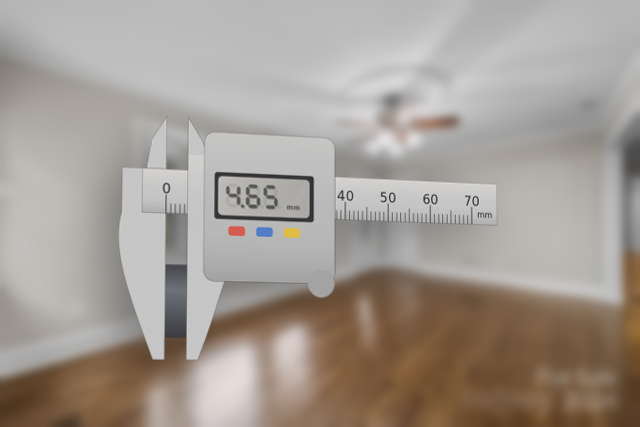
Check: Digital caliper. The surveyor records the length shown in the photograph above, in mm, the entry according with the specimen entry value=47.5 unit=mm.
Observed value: value=4.65 unit=mm
